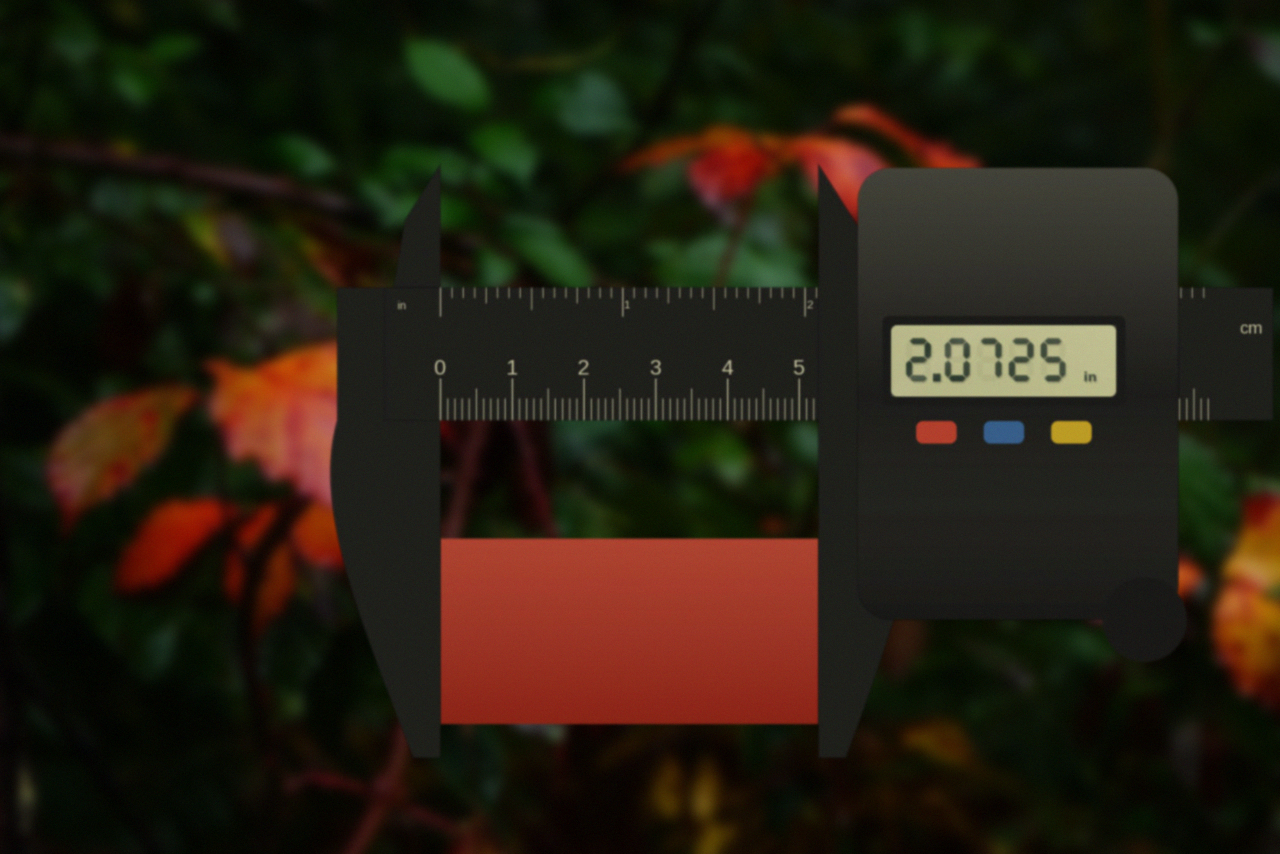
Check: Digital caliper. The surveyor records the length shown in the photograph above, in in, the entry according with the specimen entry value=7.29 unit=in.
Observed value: value=2.0725 unit=in
